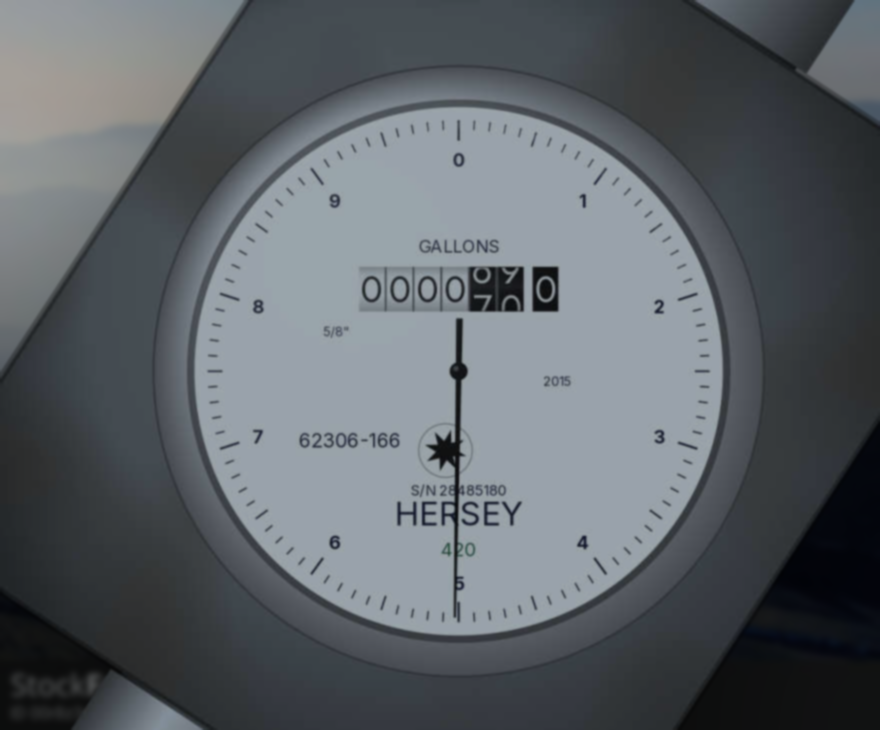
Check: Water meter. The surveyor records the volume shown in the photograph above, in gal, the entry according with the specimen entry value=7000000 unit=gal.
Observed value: value=695.0 unit=gal
